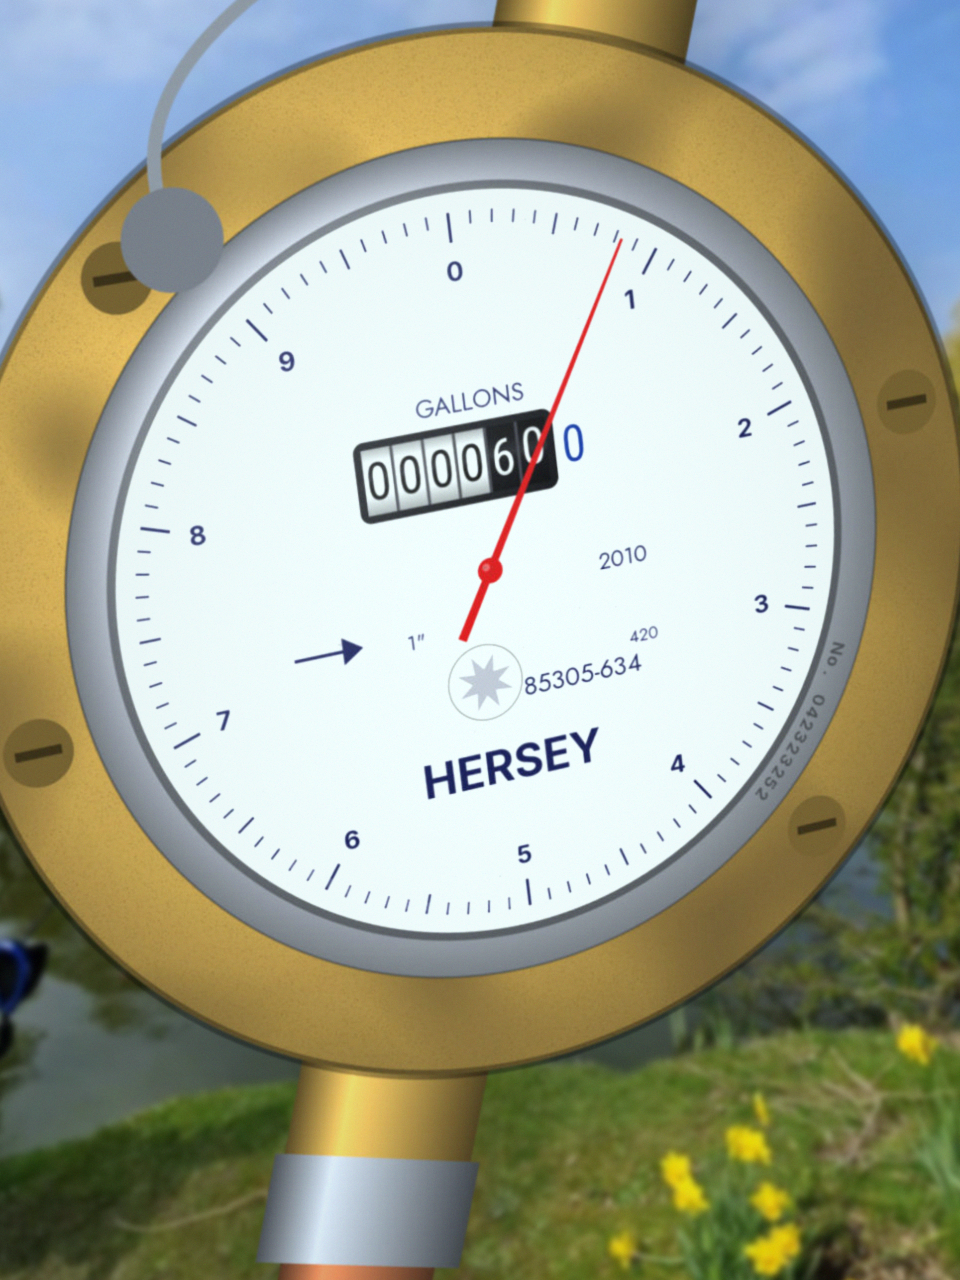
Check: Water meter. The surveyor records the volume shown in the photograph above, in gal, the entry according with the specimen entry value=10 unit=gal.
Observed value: value=600.8 unit=gal
